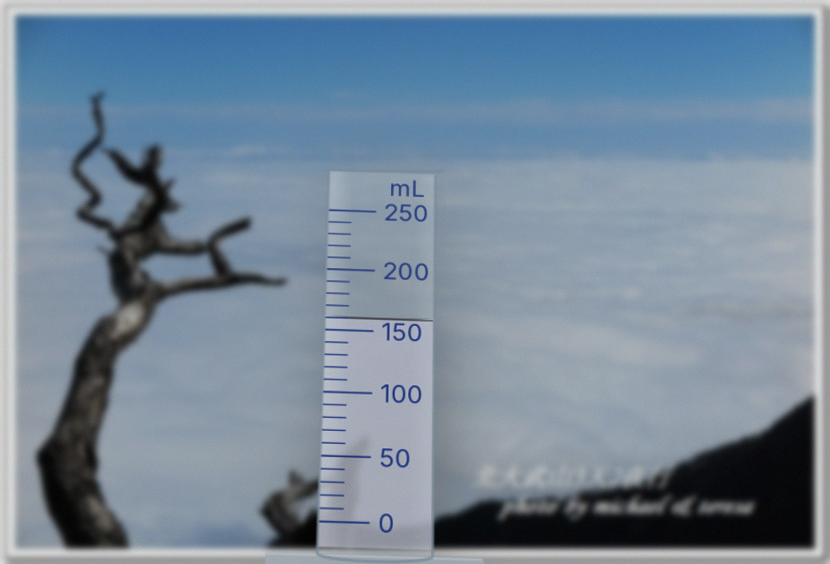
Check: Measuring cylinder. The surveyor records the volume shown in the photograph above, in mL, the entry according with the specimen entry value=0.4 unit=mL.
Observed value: value=160 unit=mL
